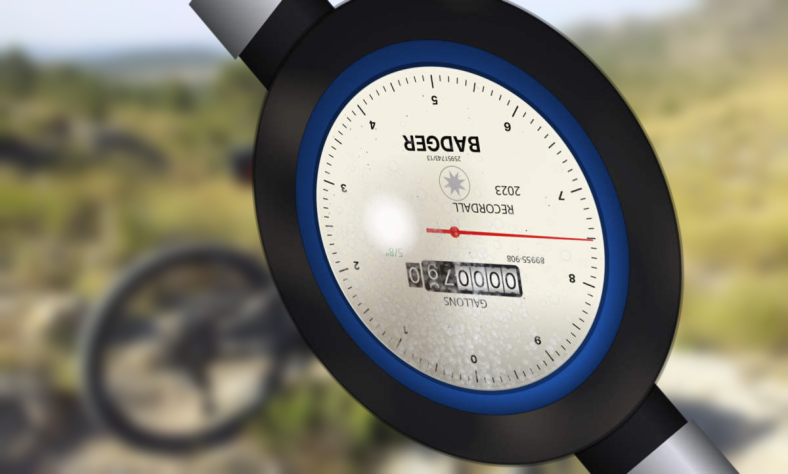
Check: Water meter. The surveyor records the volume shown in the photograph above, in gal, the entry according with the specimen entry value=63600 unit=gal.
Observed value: value=787.5 unit=gal
